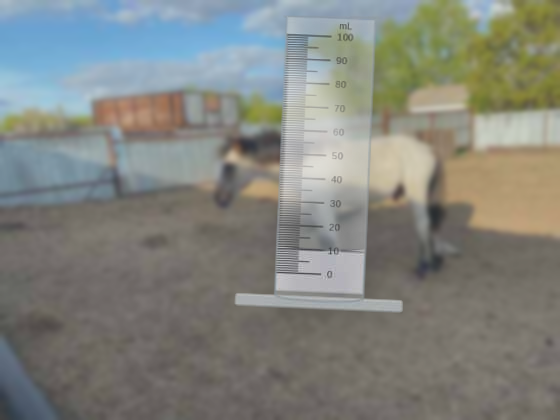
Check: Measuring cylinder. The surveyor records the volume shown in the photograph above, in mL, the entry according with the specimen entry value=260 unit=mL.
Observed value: value=10 unit=mL
